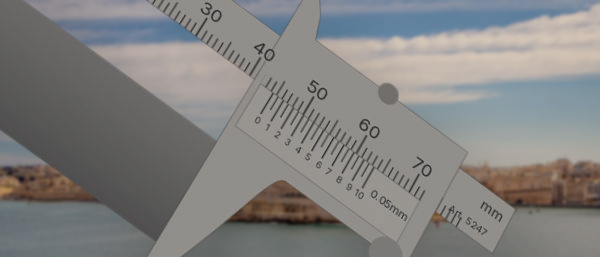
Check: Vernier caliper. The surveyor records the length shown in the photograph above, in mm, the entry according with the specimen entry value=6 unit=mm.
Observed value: value=44.4 unit=mm
